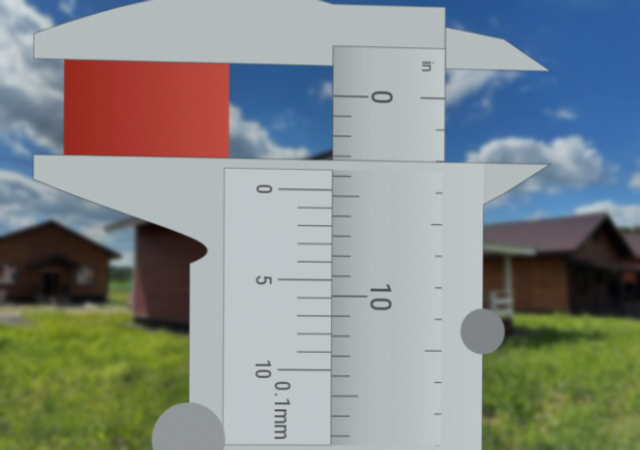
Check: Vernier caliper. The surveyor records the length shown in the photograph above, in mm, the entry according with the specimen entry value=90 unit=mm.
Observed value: value=4.7 unit=mm
